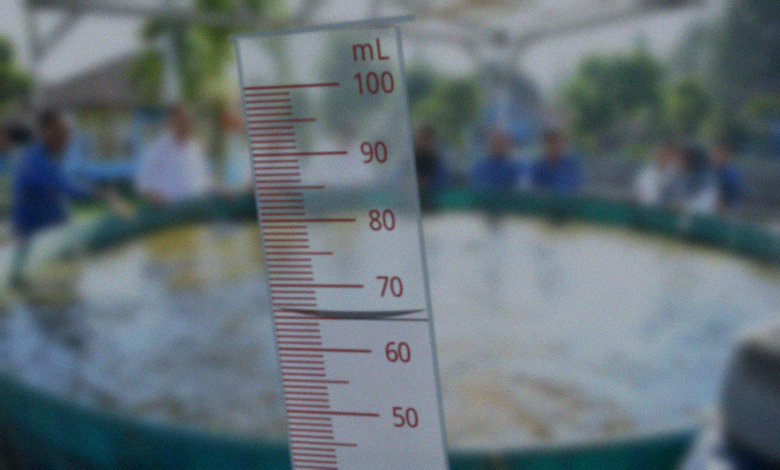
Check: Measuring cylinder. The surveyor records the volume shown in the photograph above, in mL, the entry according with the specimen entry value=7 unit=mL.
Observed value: value=65 unit=mL
